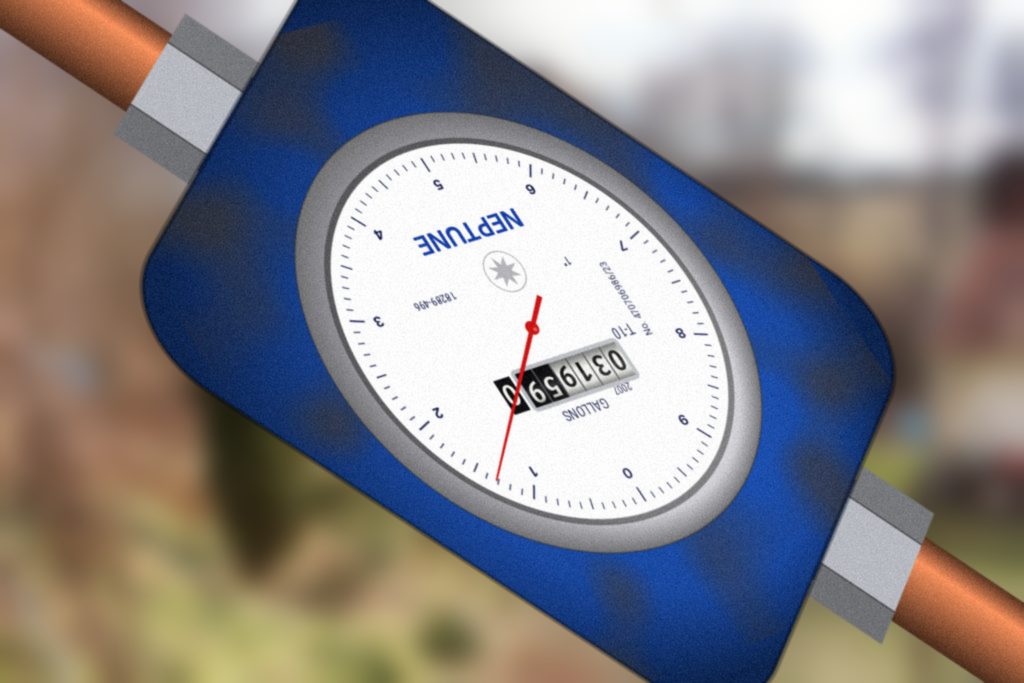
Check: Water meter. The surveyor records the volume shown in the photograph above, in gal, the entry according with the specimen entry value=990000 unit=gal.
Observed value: value=319591.3 unit=gal
